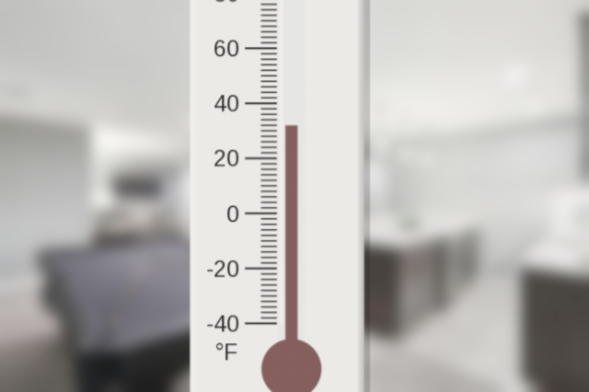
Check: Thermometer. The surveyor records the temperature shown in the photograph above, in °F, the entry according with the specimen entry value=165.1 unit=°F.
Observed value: value=32 unit=°F
